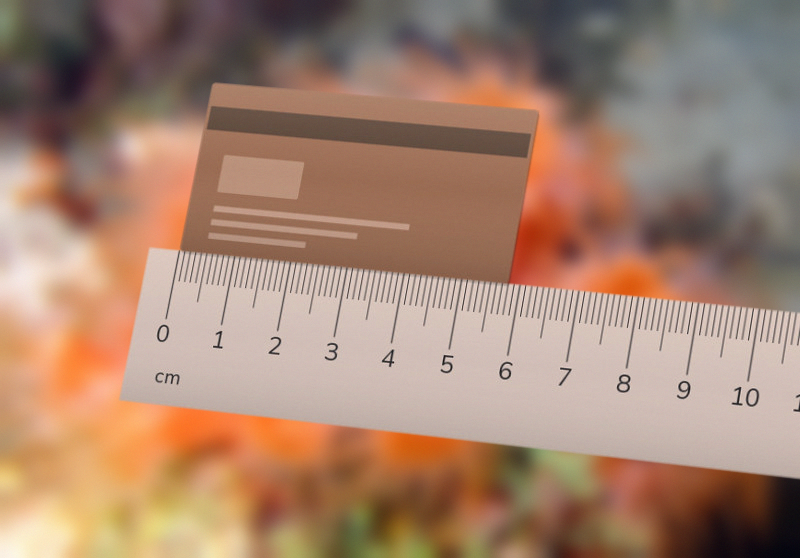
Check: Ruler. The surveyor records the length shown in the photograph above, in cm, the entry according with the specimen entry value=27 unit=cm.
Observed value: value=5.8 unit=cm
